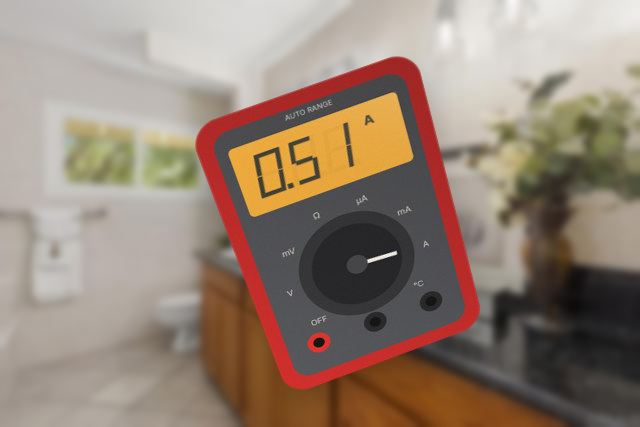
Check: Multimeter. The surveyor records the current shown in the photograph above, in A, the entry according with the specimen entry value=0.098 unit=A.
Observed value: value=0.51 unit=A
